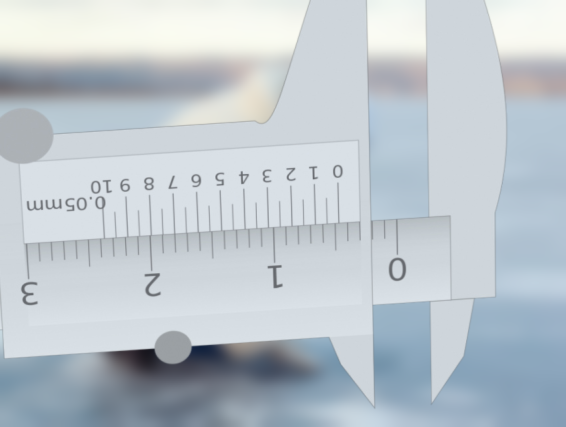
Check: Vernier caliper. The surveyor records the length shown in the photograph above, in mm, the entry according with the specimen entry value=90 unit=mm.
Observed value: value=4.7 unit=mm
